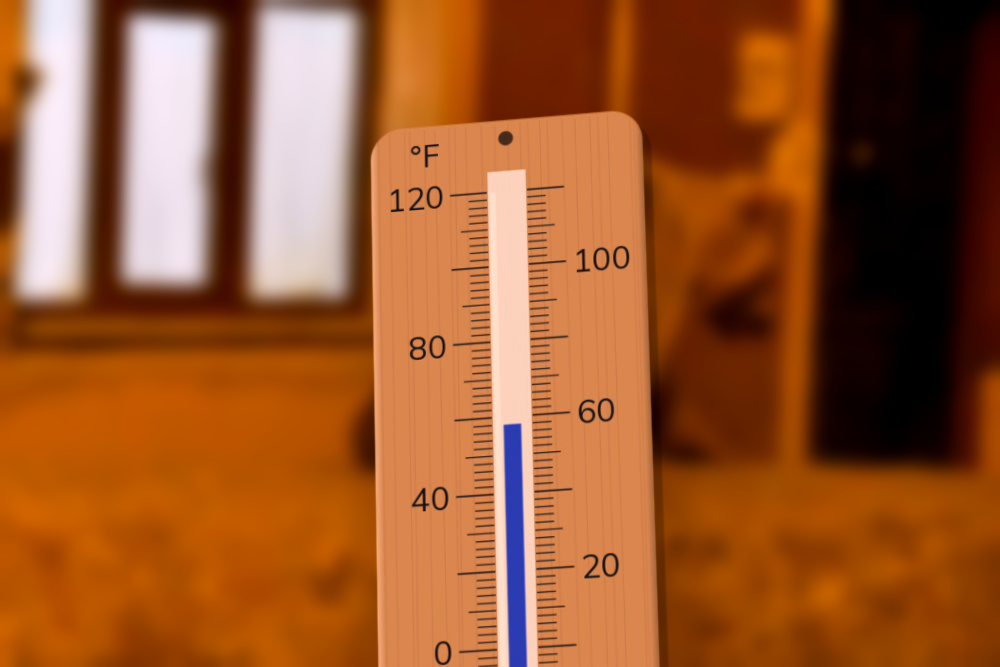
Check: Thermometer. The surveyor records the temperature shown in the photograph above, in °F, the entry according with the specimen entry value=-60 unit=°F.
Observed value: value=58 unit=°F
